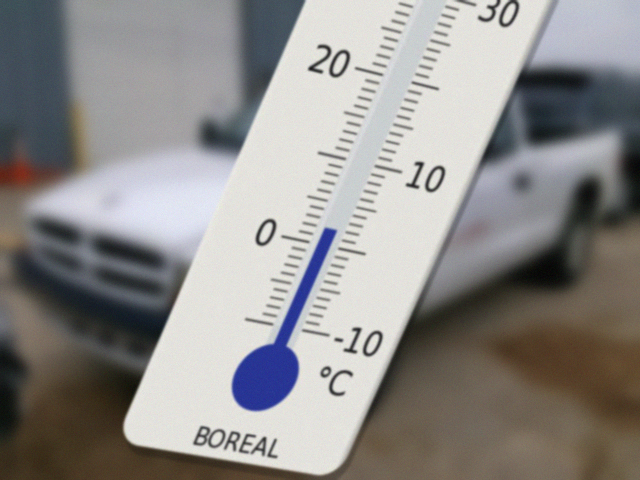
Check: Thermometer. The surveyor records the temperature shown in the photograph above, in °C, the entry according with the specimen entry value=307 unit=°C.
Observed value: value=2 unit=°C
